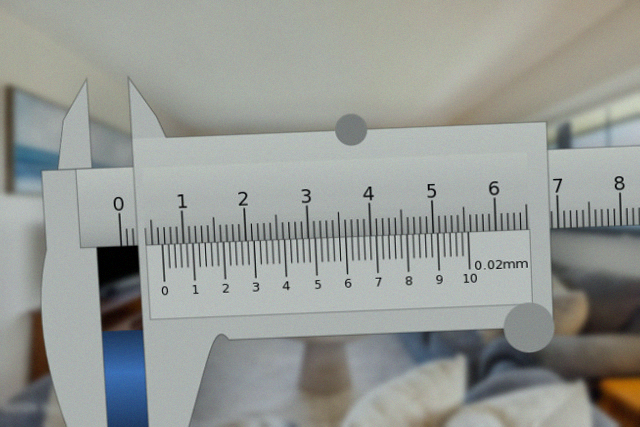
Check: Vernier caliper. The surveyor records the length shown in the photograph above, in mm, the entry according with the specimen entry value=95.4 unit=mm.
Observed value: value=6.6 unit=mm
